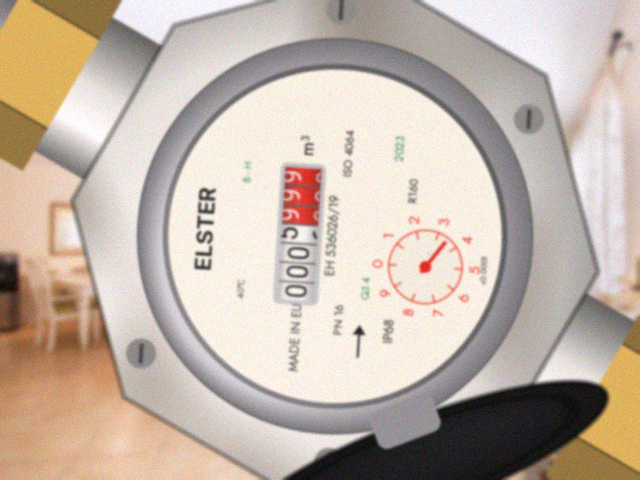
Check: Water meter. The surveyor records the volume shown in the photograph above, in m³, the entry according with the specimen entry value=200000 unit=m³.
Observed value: value=5.9993 unit=m³
